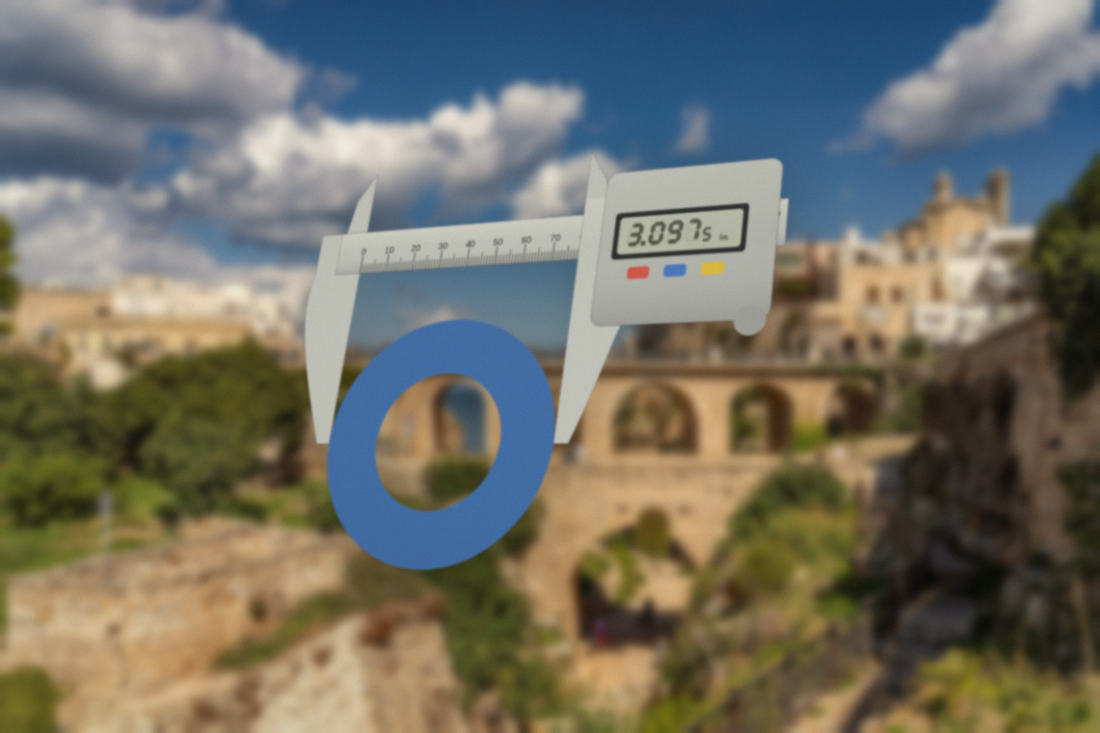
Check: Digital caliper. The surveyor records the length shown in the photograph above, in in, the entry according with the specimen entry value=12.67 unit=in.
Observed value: value=3.0975 unit=in
